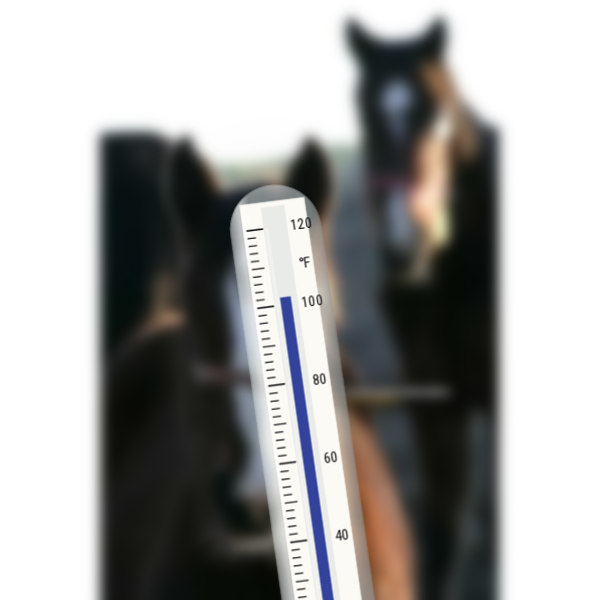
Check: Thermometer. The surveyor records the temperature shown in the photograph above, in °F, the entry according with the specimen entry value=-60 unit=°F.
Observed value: value=102 unit=°F
